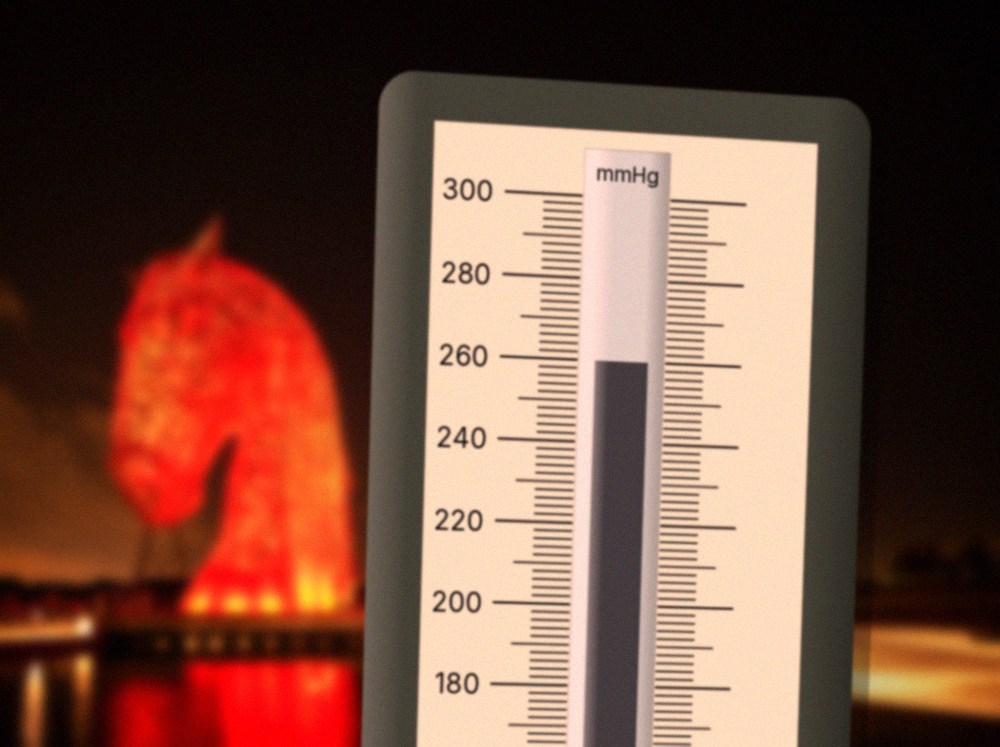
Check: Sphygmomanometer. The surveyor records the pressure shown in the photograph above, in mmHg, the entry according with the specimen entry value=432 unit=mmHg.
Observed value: value=260 unit=mmHg
